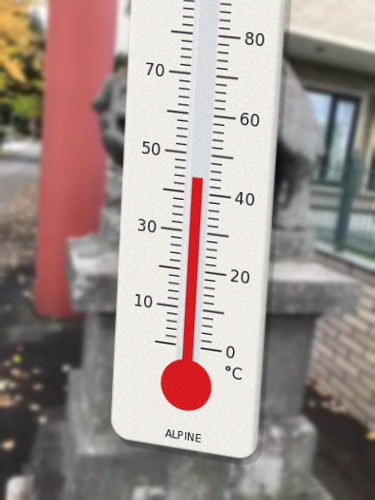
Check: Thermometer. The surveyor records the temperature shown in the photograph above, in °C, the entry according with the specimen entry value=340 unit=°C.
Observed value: value=44 unit=°C
